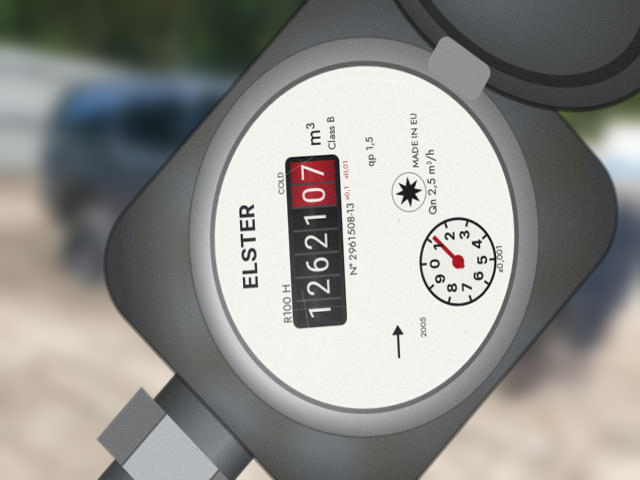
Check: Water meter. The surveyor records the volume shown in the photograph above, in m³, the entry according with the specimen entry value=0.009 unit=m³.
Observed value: value=12621.071 unit=m³
